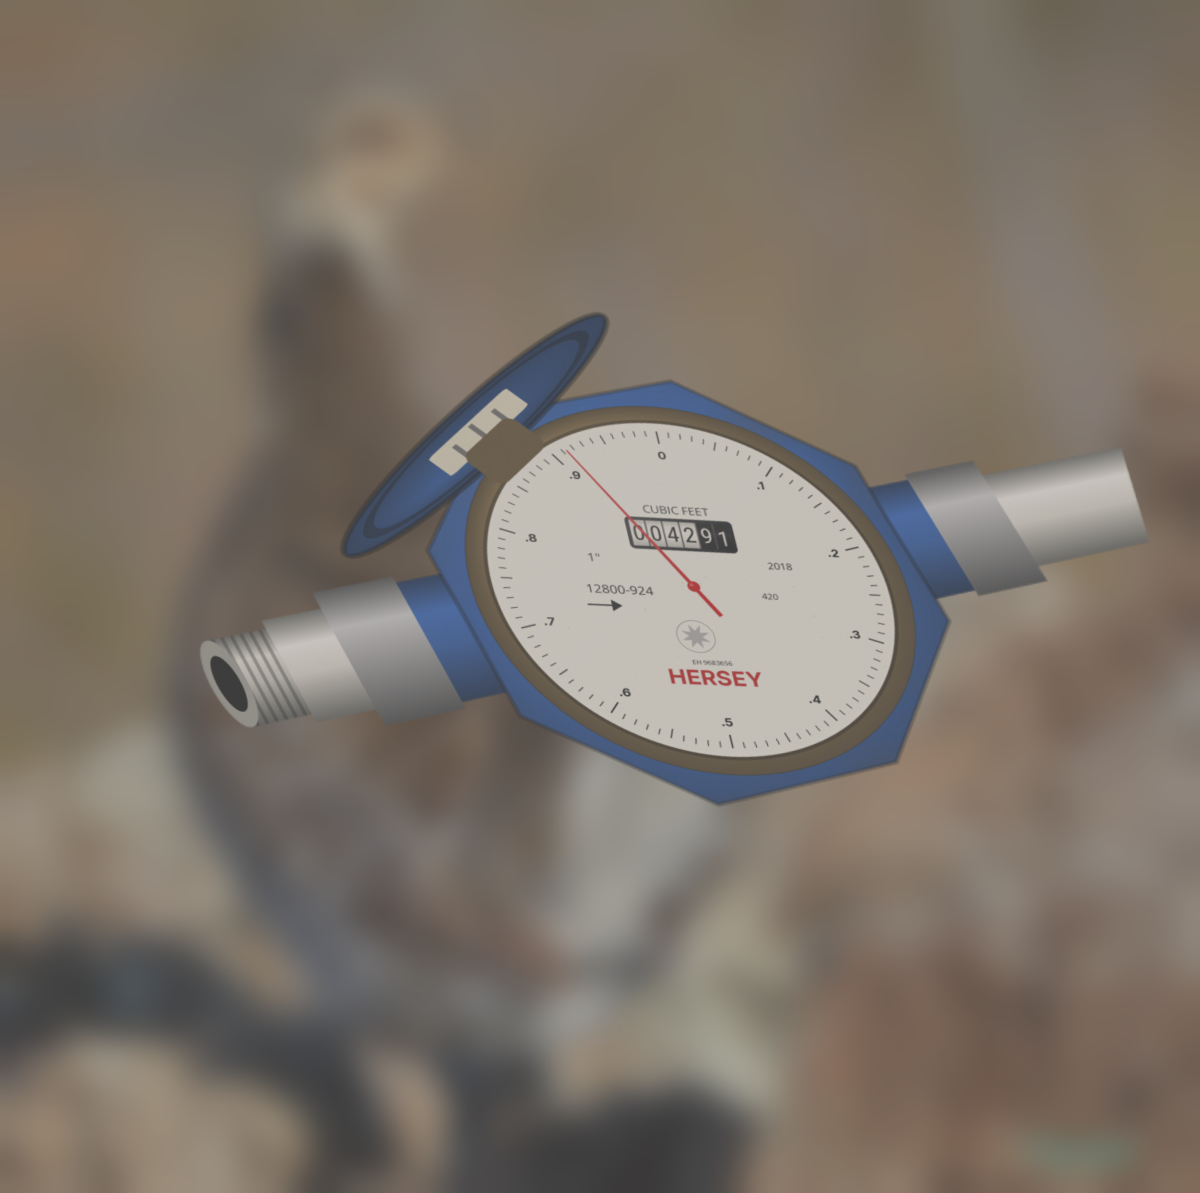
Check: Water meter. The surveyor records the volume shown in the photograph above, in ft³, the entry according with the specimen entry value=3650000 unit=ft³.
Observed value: value=4290.91 unit=ft³
